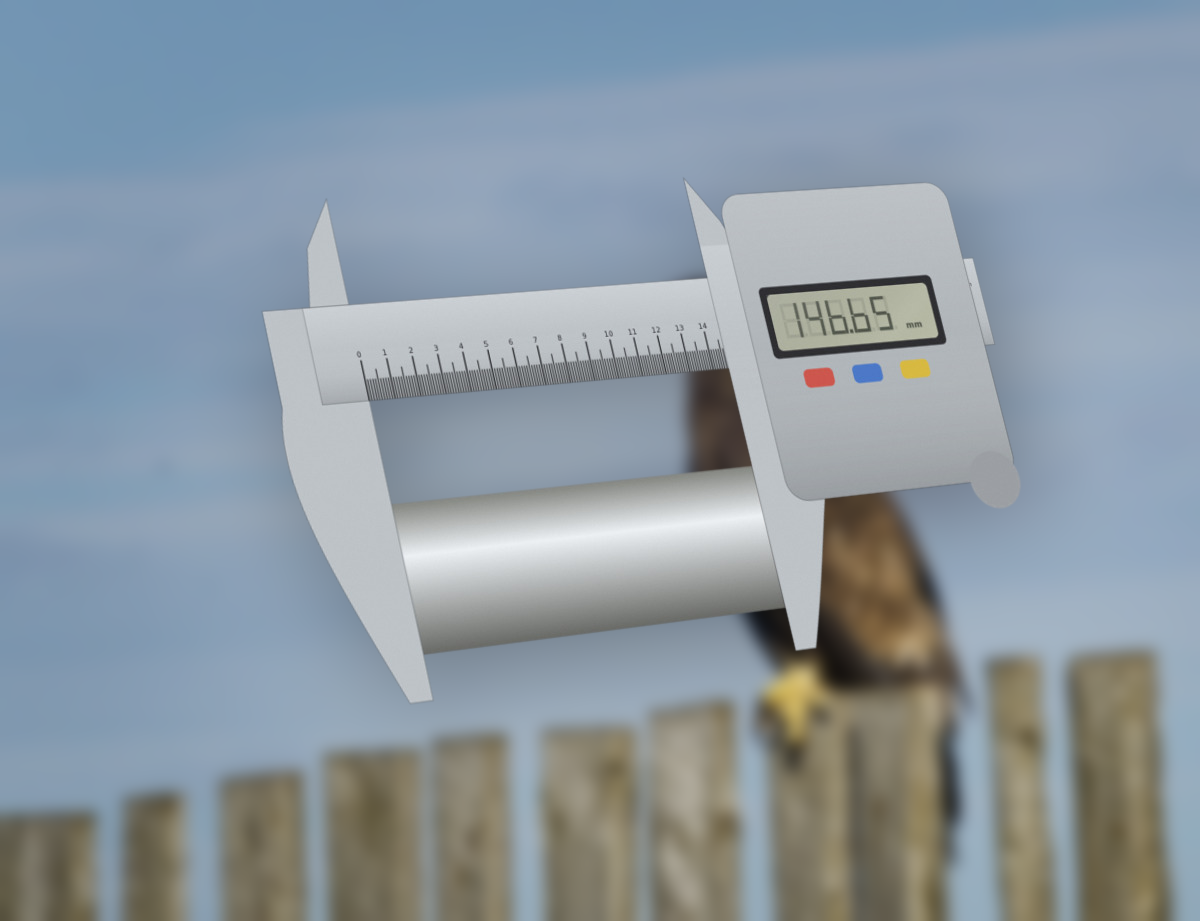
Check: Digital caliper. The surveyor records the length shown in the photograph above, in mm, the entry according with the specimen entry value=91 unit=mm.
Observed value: value=146.65 unit=mm
